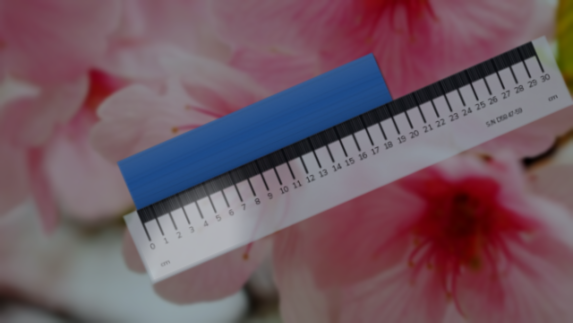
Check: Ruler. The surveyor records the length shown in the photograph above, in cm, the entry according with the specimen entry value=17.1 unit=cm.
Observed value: value=19.5 unit=cm
